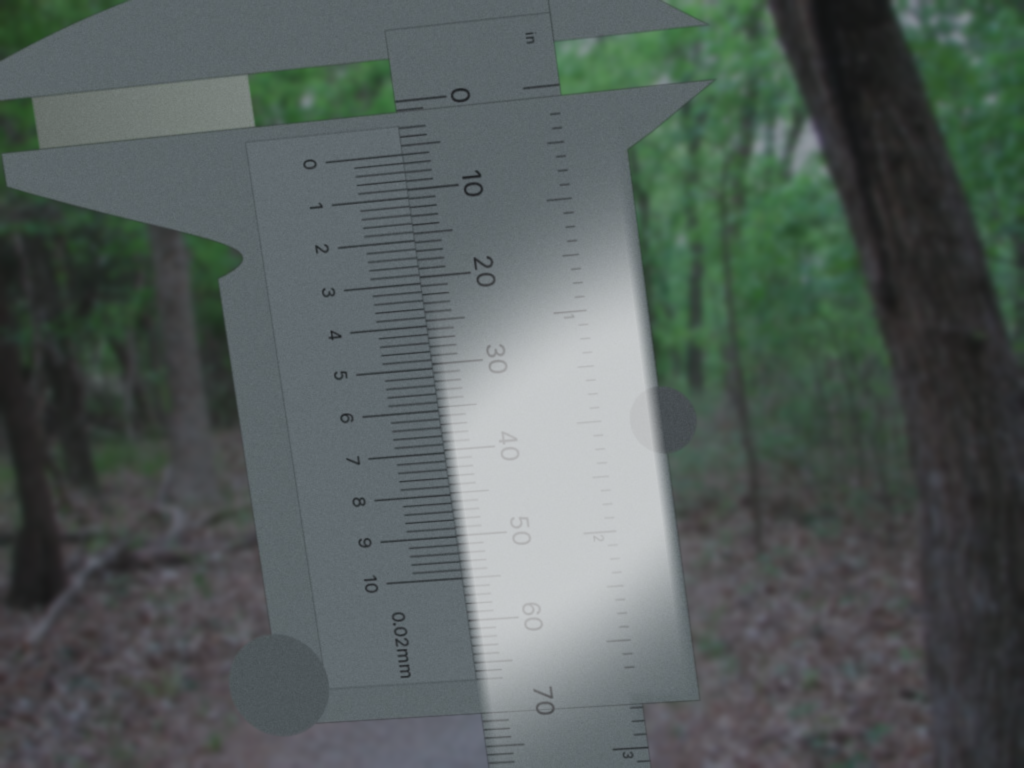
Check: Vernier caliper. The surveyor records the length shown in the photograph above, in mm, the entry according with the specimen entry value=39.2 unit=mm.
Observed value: value=6.0 unit=mm
